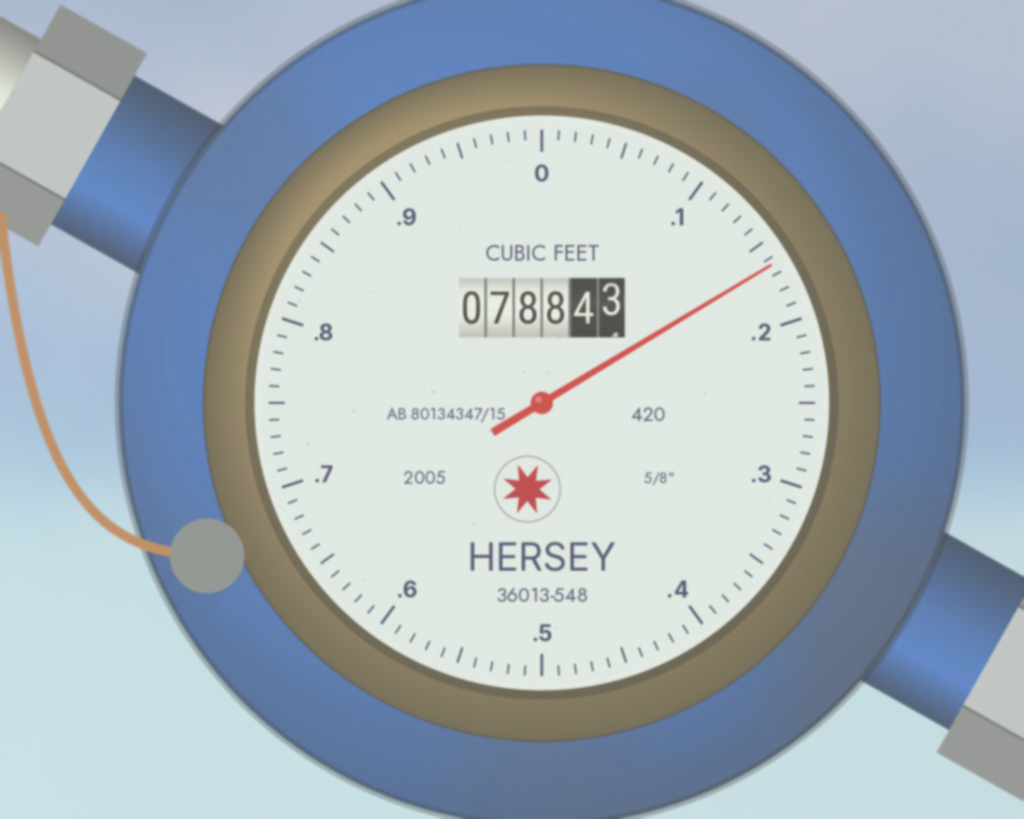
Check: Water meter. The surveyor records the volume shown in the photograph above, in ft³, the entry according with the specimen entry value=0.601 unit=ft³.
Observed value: value=78843.16 unit=ft³
